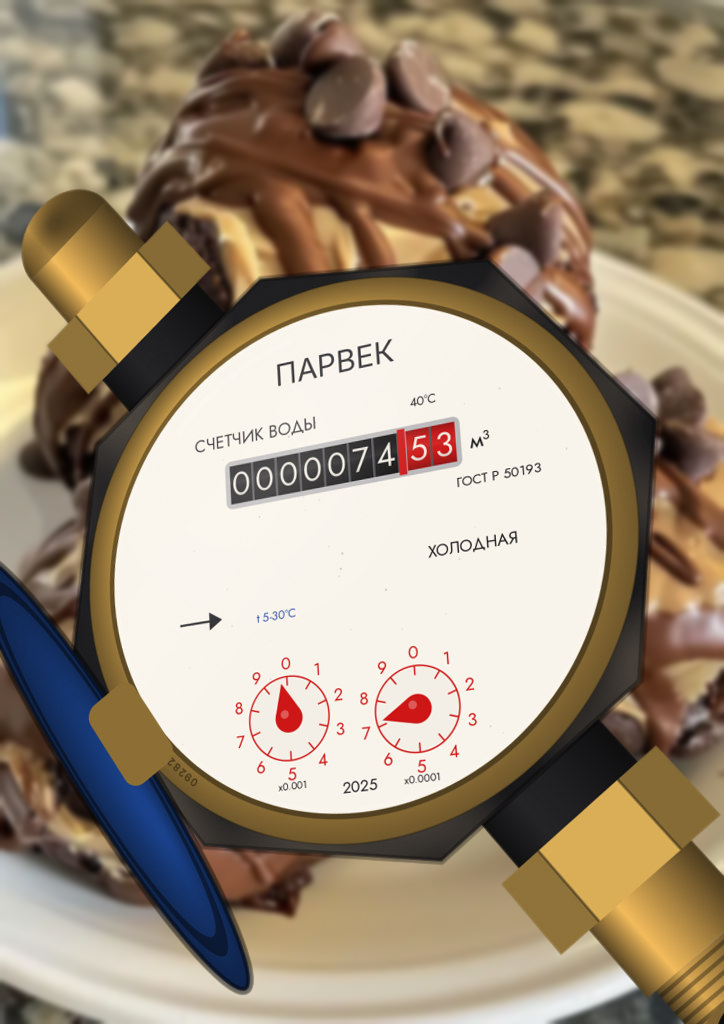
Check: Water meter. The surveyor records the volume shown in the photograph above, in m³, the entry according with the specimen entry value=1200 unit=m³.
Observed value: value=74.5297 unit=m³
